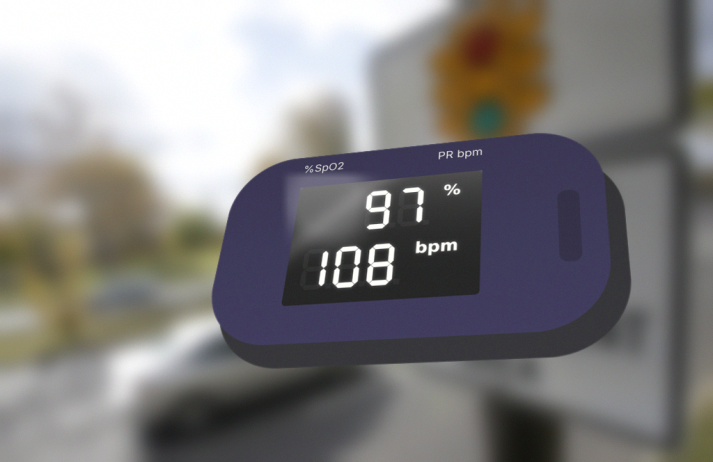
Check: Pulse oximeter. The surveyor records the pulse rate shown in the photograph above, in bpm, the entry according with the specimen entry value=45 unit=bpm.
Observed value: value=108 unit=bpm
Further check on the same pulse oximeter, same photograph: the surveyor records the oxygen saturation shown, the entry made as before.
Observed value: value=97 unit=%
